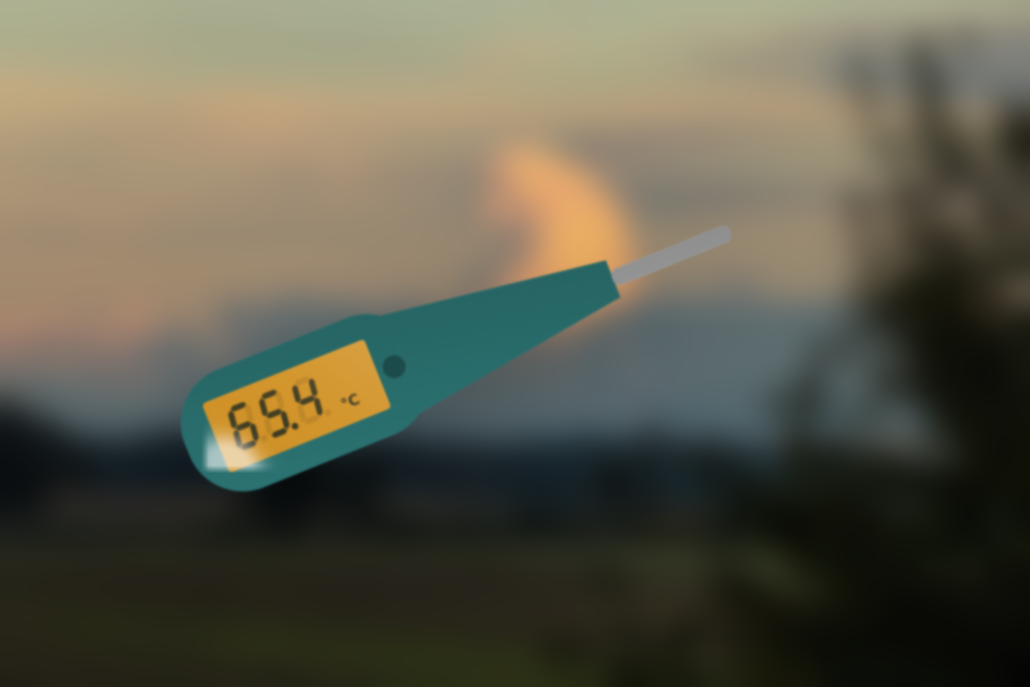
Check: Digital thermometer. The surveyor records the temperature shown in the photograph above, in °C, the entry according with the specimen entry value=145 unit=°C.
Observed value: value=65.4 unit=°C
